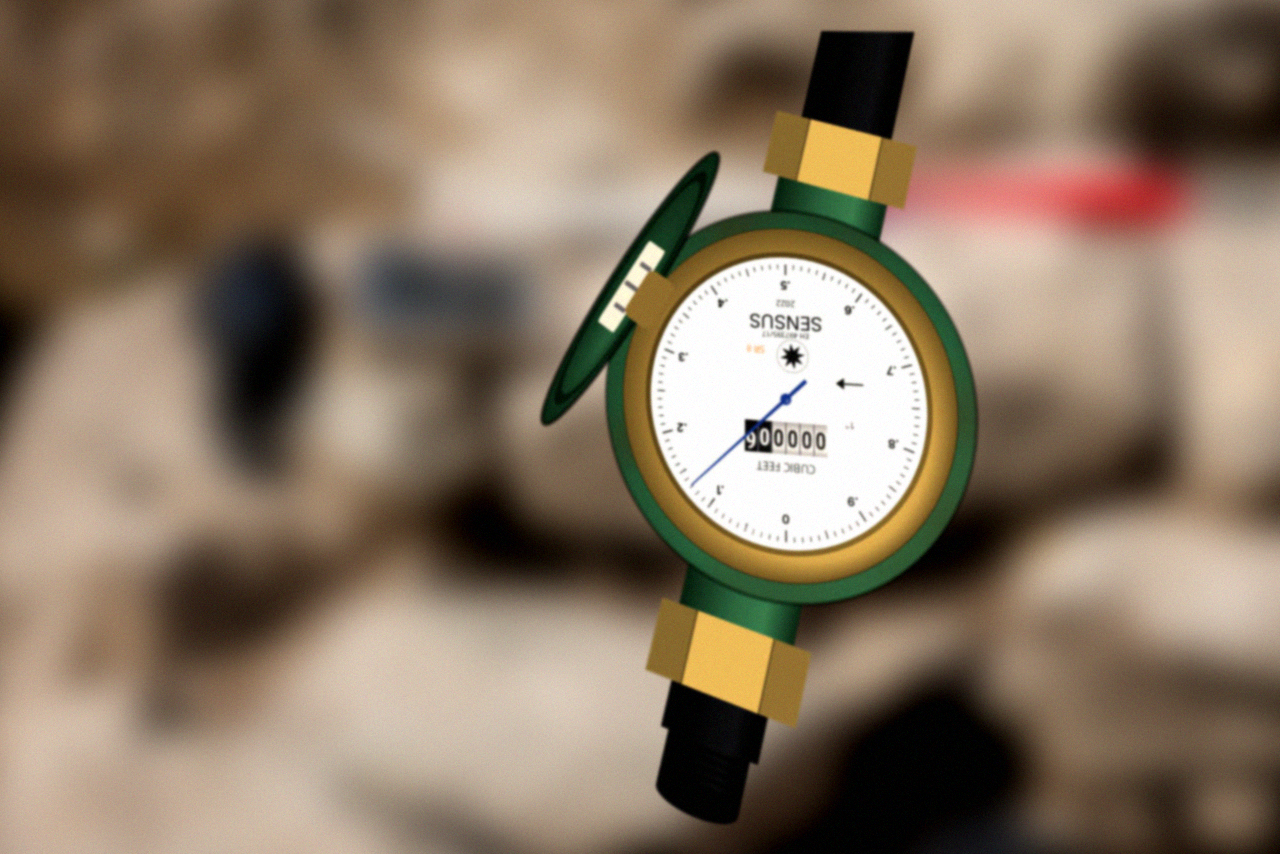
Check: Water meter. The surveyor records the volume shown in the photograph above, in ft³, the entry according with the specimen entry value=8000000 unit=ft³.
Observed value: value=6.13 unit=ft³
